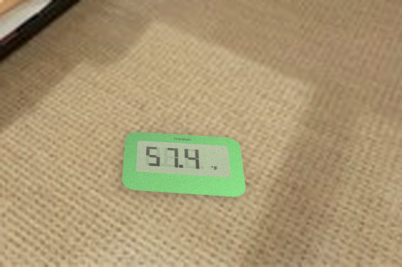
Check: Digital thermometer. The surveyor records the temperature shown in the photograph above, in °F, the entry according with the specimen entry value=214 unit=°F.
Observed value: value=57.4 unit=°F
